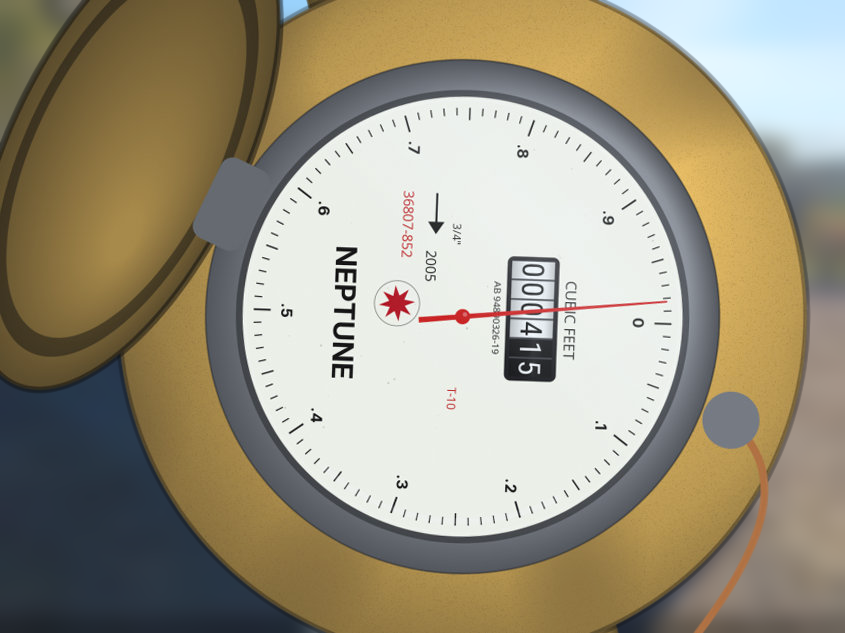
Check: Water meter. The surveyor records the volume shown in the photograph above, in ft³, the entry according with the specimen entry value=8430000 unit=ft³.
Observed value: value=414.98 unit=ft³
